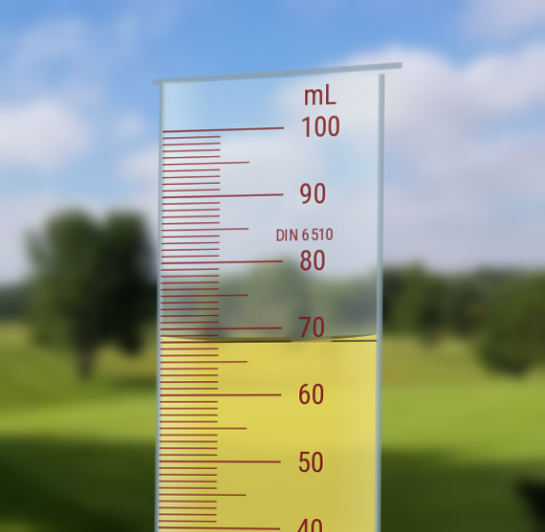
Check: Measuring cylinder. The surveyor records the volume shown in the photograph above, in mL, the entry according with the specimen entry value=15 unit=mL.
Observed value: value=68 unit=mL
